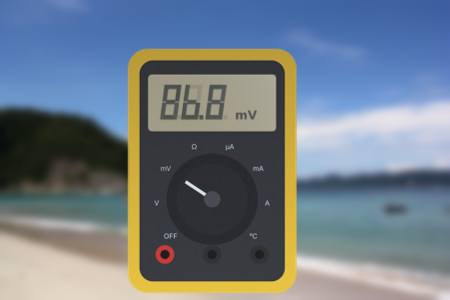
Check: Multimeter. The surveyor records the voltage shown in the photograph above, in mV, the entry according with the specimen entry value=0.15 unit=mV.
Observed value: value=86.8 unit=mV
